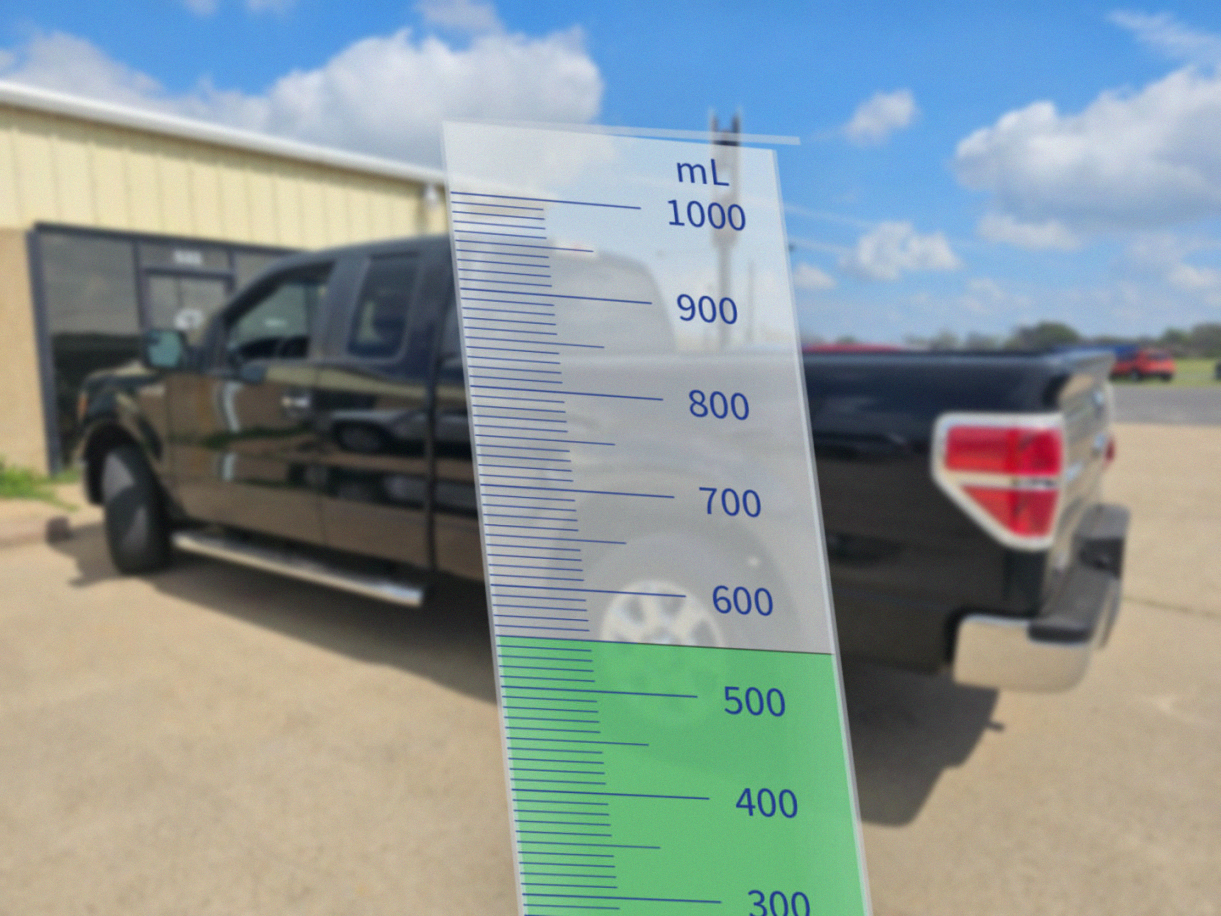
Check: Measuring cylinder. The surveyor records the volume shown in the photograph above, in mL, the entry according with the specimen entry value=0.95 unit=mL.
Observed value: value=550 unit=mL
